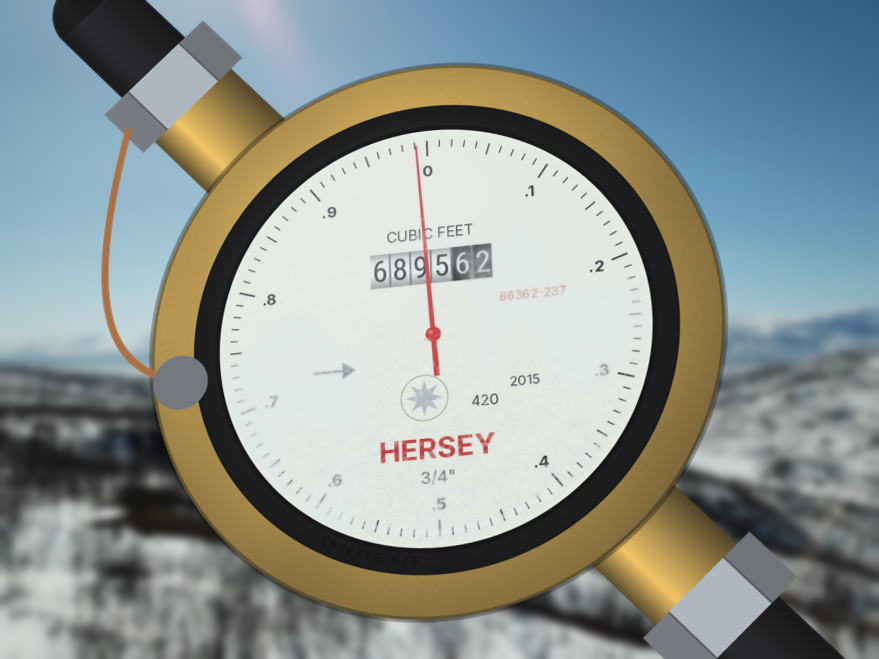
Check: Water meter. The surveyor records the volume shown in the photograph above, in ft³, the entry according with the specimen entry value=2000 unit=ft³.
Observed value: value=689561.99 unit=ft³
